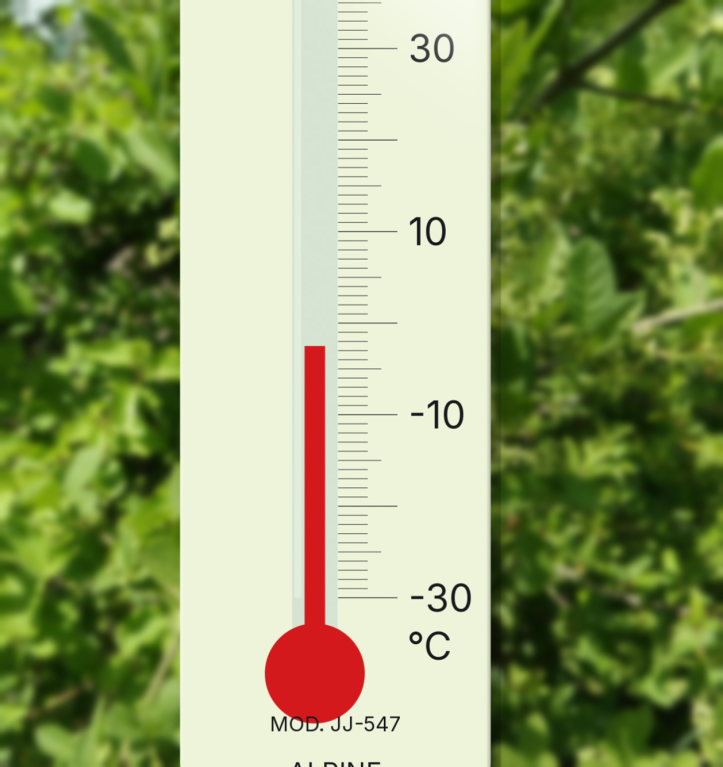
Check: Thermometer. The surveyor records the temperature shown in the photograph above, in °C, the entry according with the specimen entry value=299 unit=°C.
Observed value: value=-2.5 unit=°C
